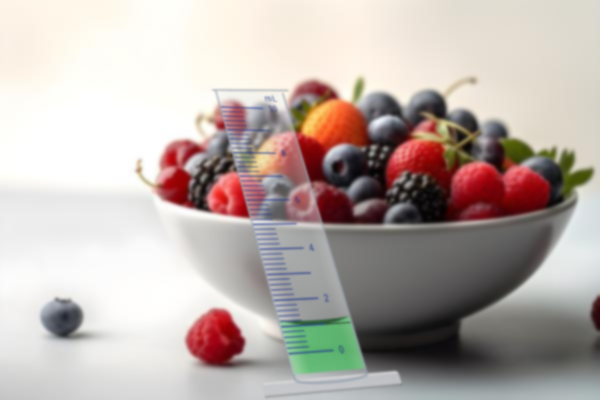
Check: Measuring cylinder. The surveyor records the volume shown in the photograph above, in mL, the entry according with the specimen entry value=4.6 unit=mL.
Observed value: value=1 unit=mL
